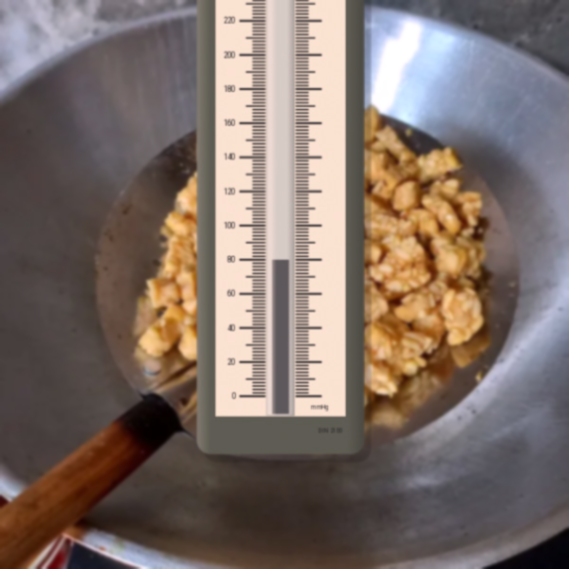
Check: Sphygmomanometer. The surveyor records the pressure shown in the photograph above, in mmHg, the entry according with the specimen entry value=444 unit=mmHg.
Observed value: value=80 unit=mmHg
